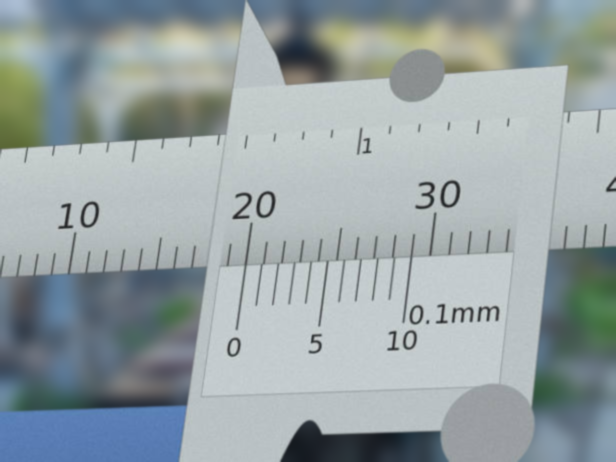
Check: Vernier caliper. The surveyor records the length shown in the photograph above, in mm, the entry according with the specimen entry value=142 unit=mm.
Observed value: value=20.0 unit=mm
